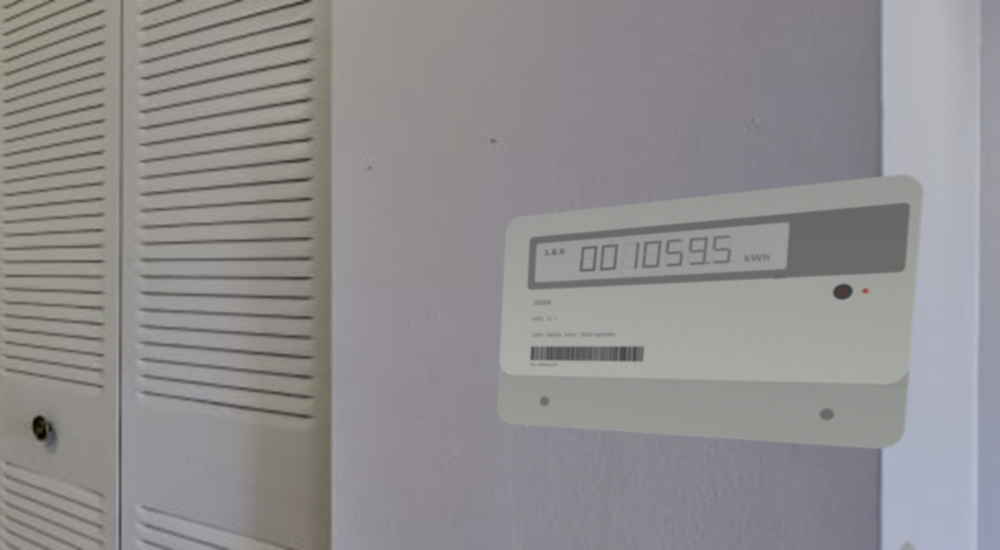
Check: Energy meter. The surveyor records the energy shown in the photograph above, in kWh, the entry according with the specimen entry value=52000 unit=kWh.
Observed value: value=1059.5 unit=kWh
